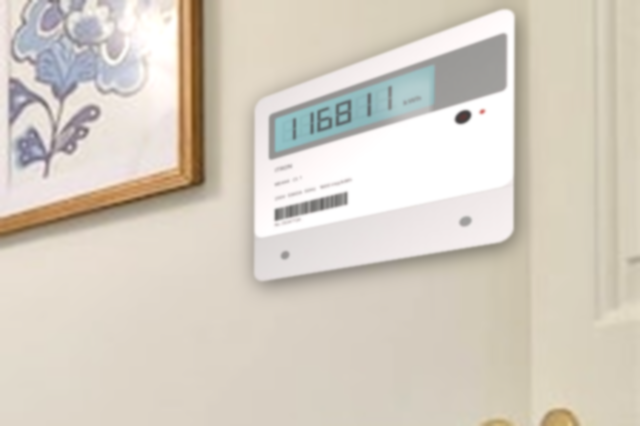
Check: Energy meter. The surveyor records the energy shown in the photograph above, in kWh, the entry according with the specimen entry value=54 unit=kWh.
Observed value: value=116811 unit=kWh
